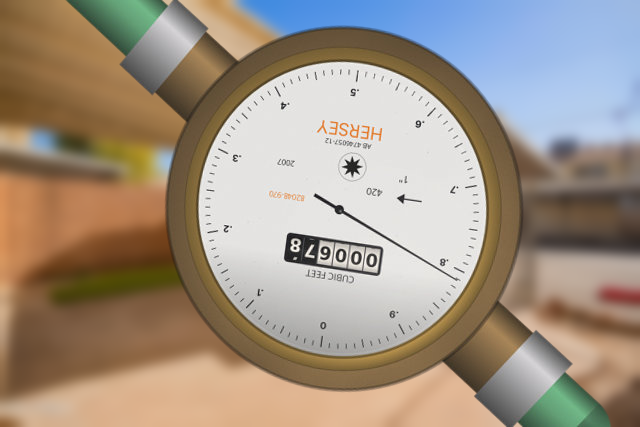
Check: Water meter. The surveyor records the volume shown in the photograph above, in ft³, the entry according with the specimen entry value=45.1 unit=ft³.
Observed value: value=677.81 unit=ft³
